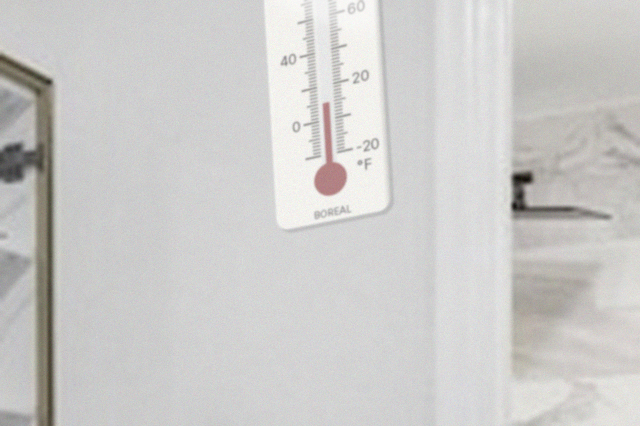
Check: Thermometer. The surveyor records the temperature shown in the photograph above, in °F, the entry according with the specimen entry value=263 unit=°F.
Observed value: value=10 unit=°F
